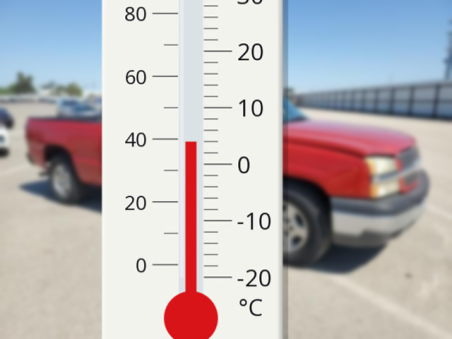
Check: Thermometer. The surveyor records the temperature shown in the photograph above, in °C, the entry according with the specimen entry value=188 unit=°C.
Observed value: value=4 unit=°C
